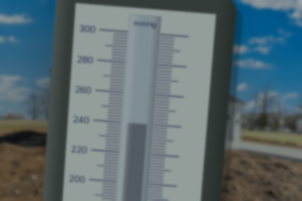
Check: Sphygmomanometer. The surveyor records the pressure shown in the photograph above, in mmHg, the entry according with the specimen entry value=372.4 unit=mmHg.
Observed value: value=240 unit=mmHg
